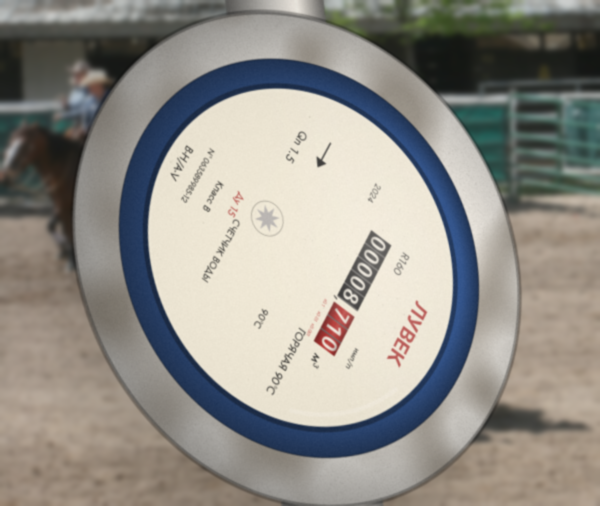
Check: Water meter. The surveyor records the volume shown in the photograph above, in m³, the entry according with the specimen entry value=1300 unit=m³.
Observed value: value=8.710 unit=m³
